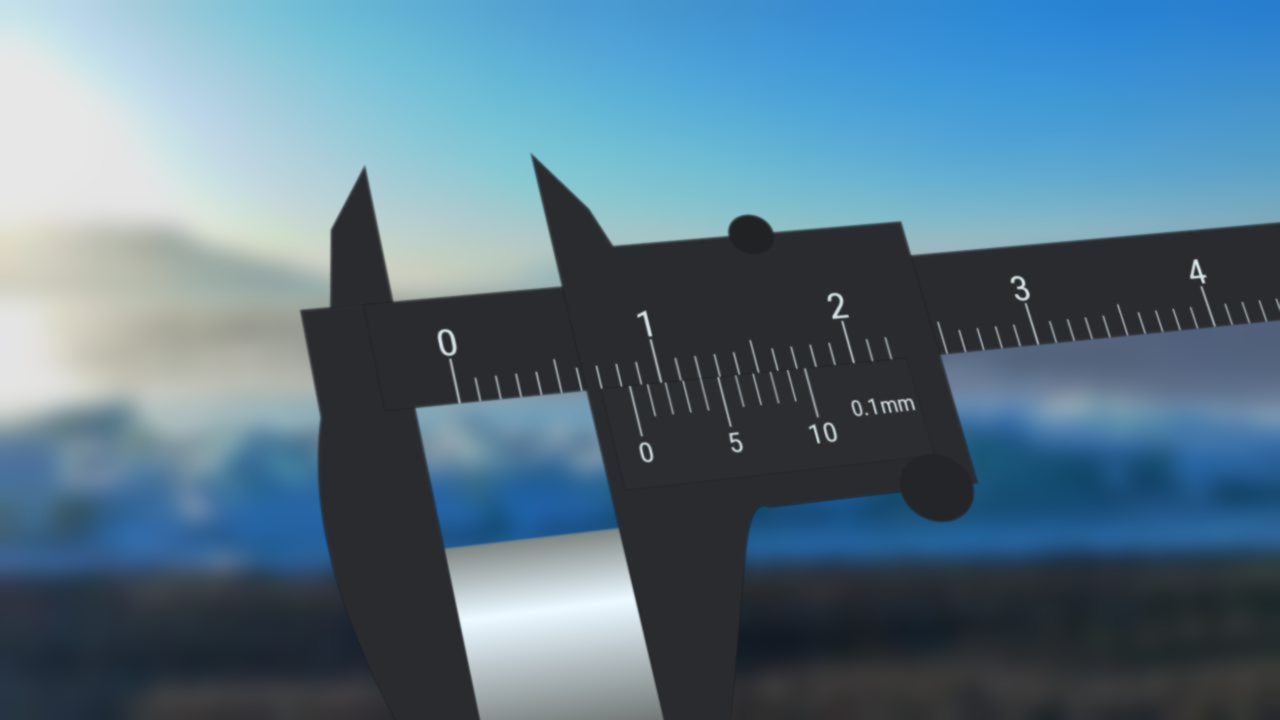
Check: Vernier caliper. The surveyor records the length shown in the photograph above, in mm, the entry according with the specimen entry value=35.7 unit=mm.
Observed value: value=8.4 unit=mm
